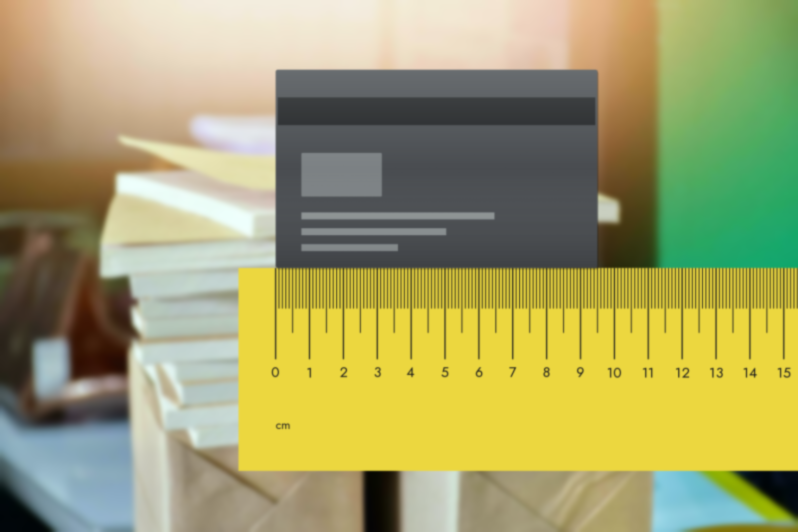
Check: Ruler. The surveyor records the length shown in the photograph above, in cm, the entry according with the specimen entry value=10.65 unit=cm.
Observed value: value=9.5 unit=cm
